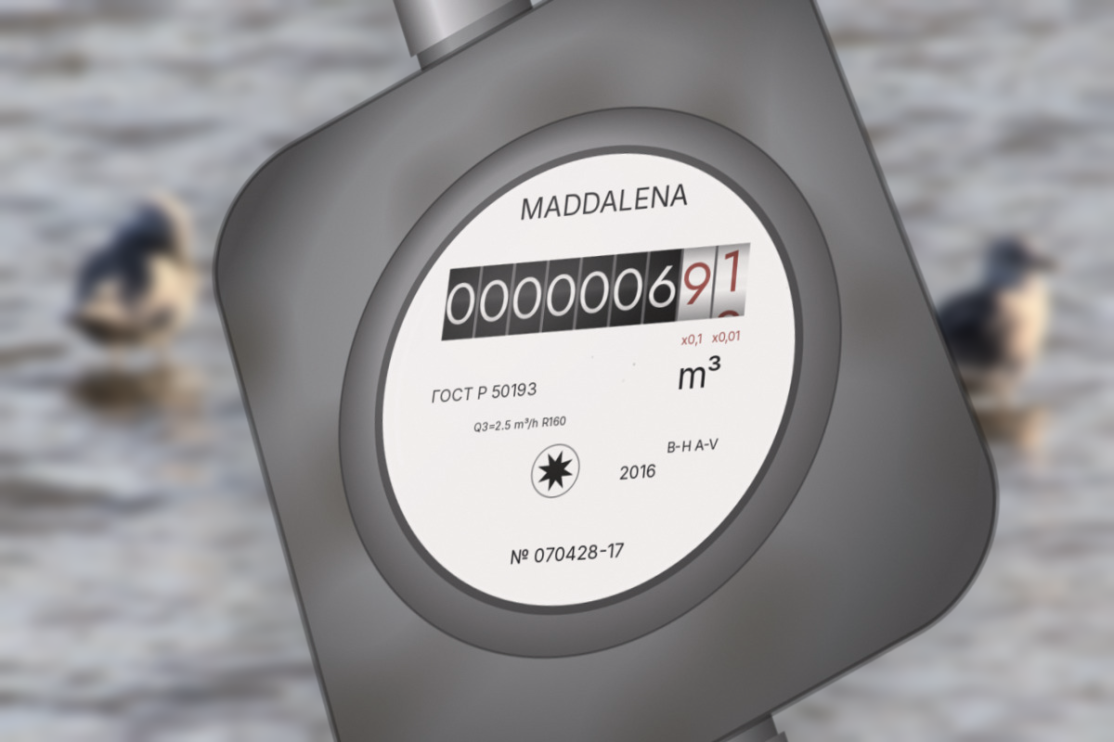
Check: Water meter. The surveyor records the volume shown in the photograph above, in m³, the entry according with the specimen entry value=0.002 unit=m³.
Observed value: value=6.91 unit=m³
